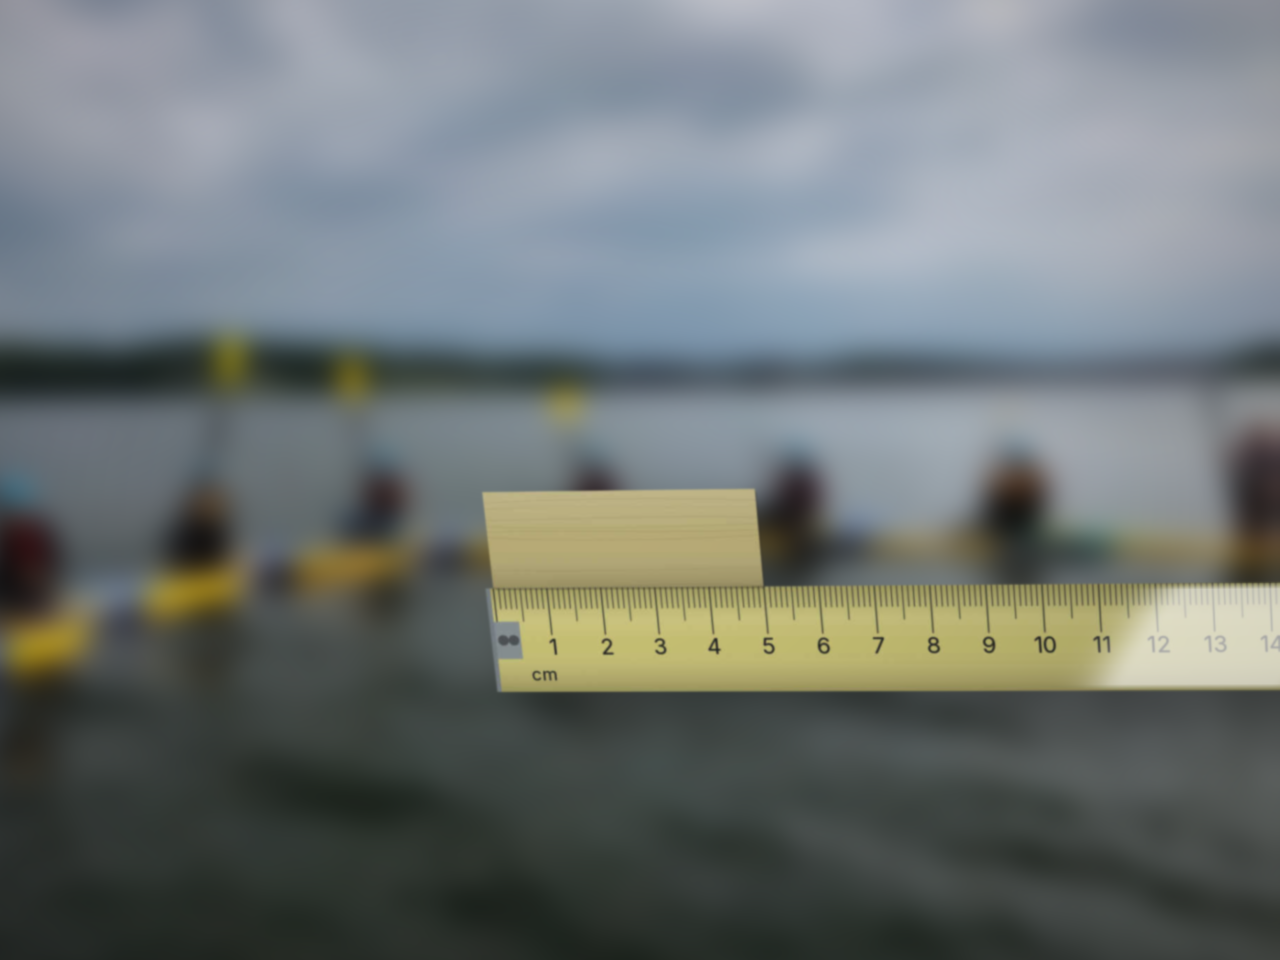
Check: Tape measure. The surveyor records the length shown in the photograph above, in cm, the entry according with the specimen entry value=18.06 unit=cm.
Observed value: value=5 unit=cm
